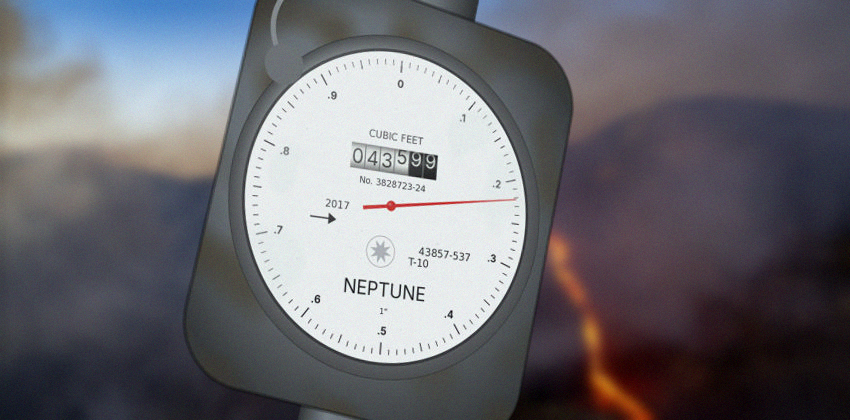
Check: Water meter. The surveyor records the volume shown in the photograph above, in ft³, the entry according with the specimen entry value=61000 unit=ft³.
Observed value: value=43599.22 unit=ft³
